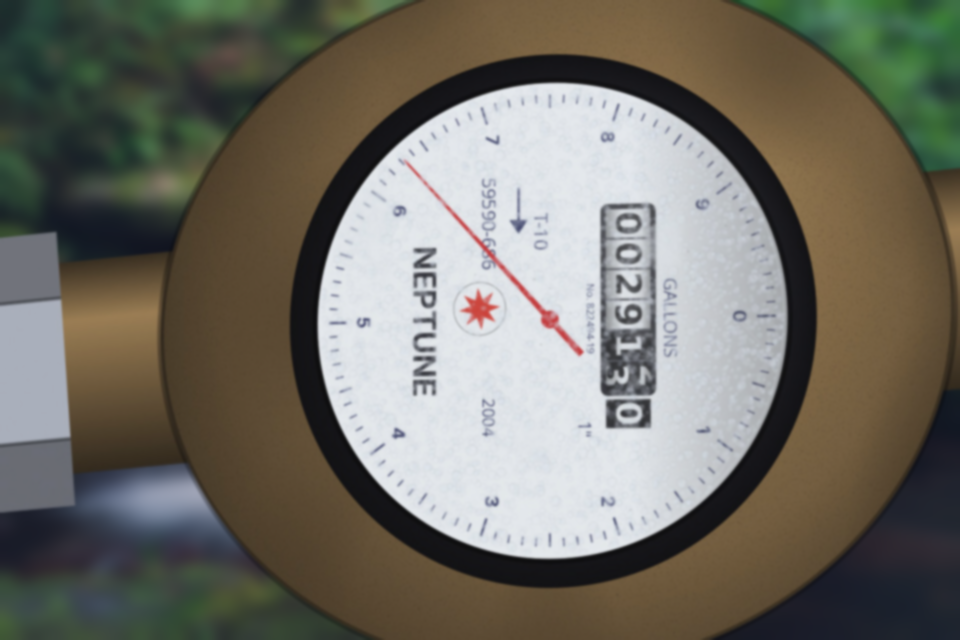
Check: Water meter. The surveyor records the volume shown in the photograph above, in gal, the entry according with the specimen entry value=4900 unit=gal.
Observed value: value=29126.3 unit=gal
